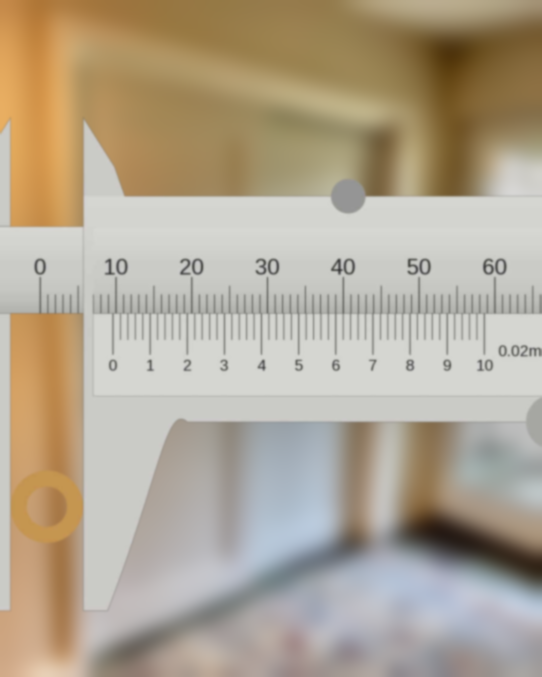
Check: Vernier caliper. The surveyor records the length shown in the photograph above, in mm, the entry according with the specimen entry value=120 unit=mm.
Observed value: value=9.6 unit=mm
